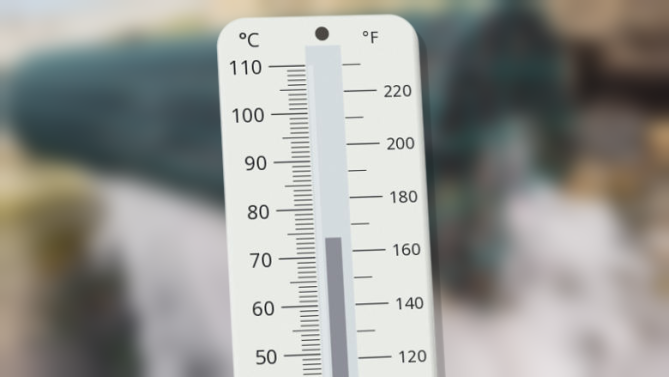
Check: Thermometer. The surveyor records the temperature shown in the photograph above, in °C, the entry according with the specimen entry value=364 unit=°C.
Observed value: value=74 unit=°C
